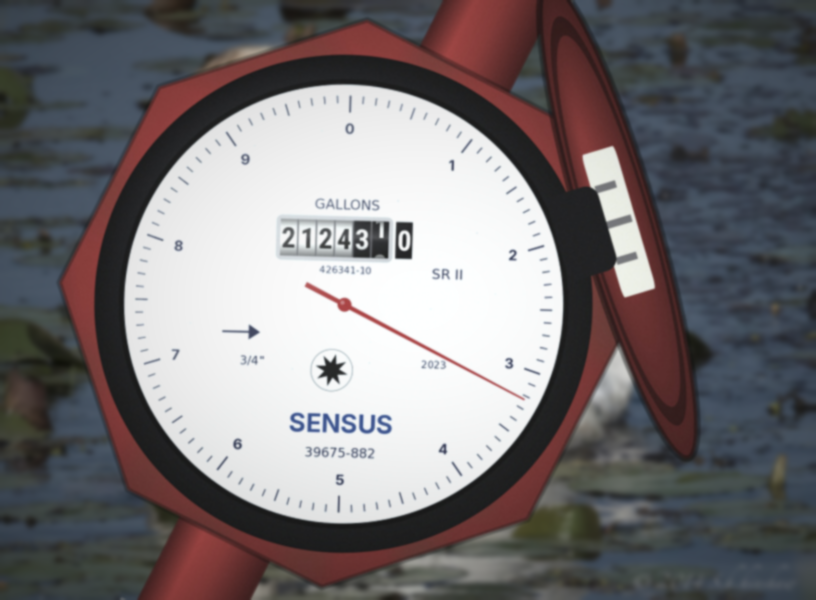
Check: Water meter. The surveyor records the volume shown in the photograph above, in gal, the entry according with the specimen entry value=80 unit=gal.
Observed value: value=2124313.2 unit=gal
